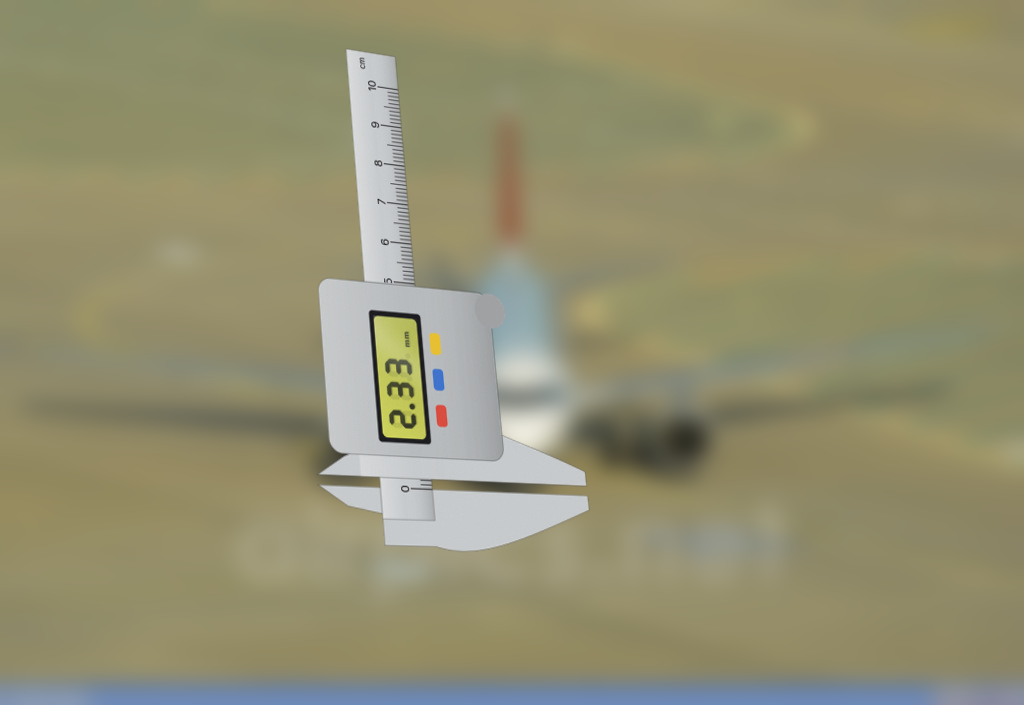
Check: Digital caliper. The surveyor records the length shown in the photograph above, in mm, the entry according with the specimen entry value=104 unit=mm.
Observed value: value=2.33 unit=mm
